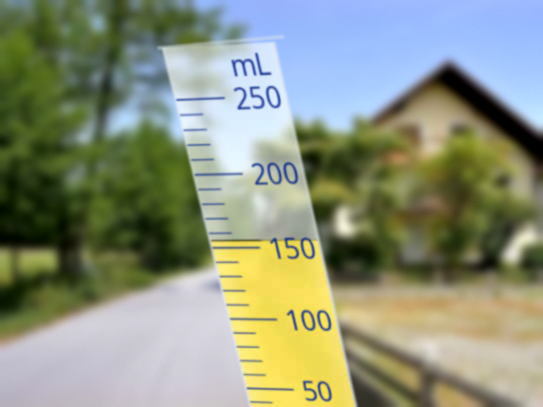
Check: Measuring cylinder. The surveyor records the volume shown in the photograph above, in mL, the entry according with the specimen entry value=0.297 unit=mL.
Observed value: value=155 unit=mL
